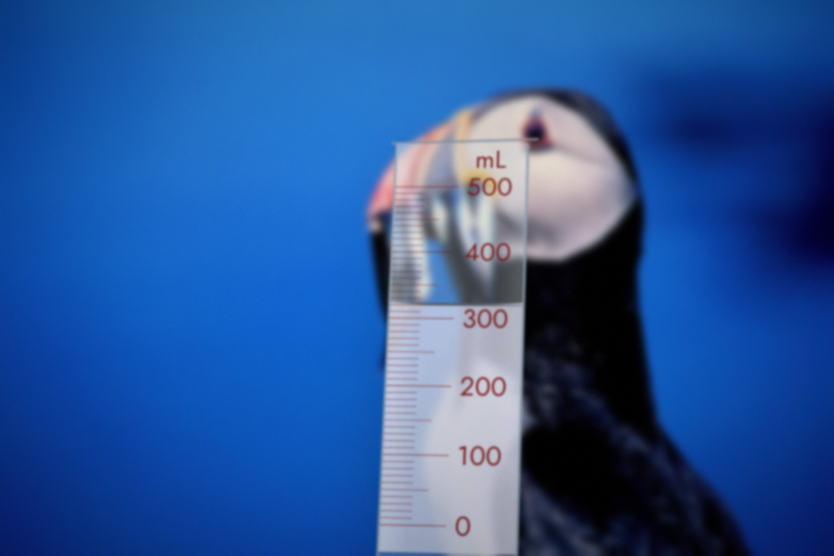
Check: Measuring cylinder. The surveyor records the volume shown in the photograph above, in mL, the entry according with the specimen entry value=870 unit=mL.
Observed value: value=320 unit=mL
